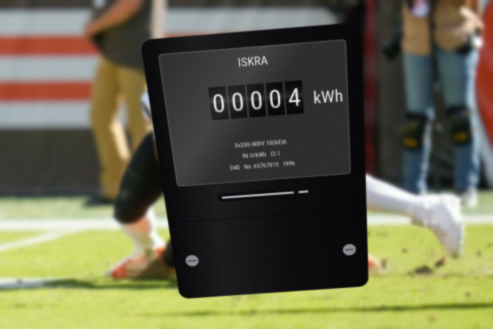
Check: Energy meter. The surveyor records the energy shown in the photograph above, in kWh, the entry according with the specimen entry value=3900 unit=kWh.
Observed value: value=4 unit=kWh
